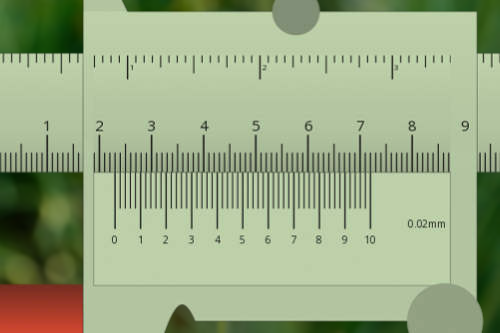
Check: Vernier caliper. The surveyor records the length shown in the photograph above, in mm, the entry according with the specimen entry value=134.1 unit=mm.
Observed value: value=23.0 unit=mm
